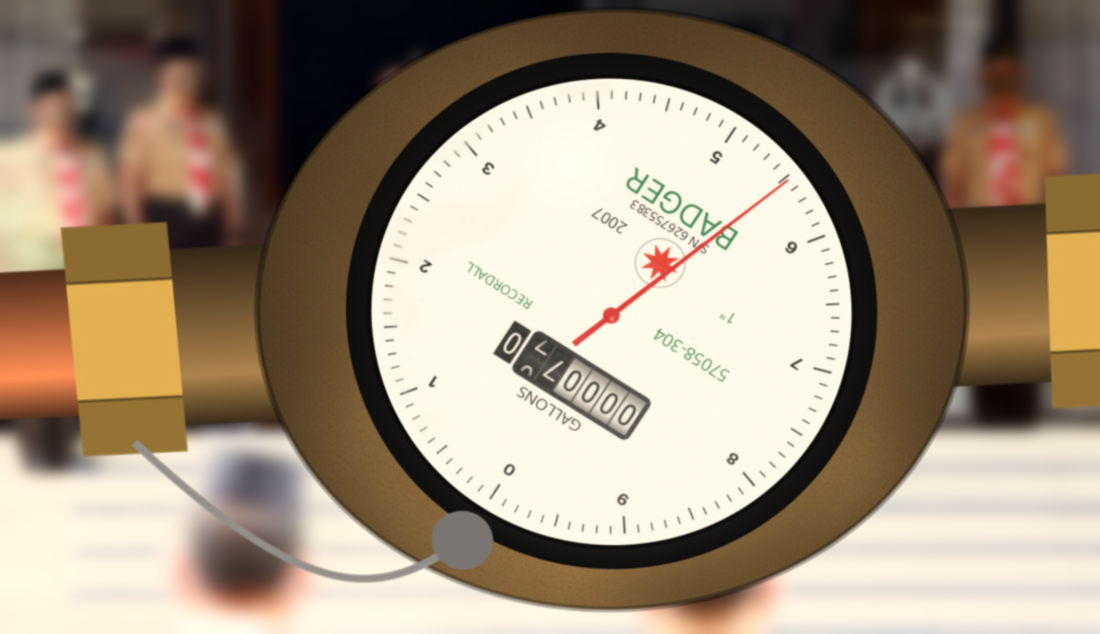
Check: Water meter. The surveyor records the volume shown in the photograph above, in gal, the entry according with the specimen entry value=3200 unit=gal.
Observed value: value=765.5 unit=gal
